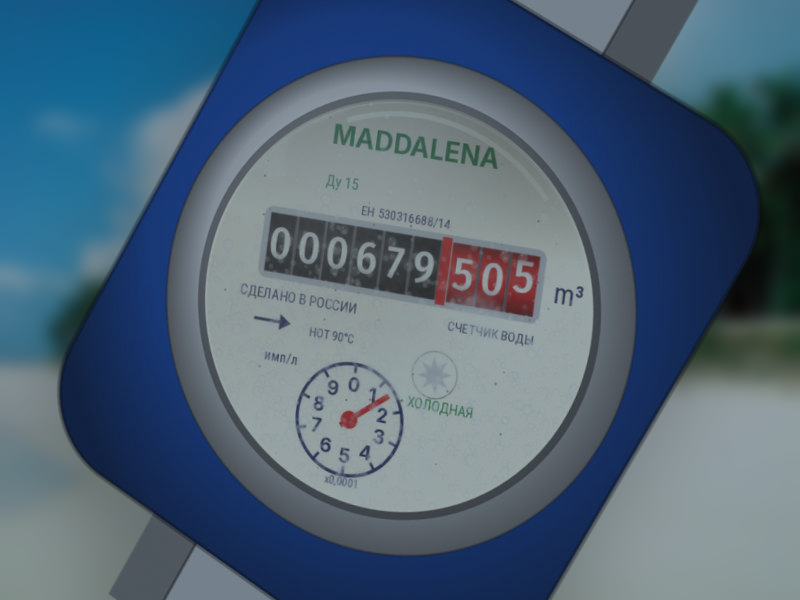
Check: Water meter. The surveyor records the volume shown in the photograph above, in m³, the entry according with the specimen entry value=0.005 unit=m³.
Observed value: value=679.5051 unit=m³
